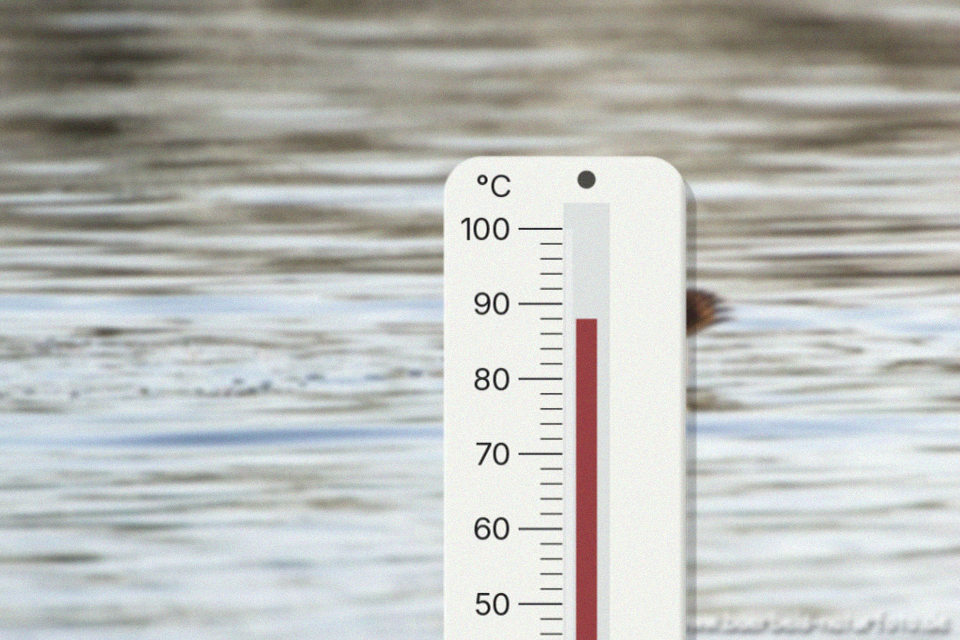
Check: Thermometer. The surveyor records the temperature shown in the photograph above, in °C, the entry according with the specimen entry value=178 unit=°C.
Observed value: value=88 unit=°C
